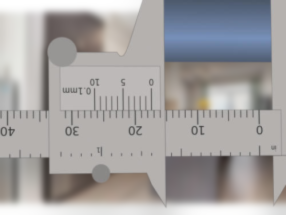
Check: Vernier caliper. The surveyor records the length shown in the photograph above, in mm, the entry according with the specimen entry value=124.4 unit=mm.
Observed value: value=17.4 unit=mm
